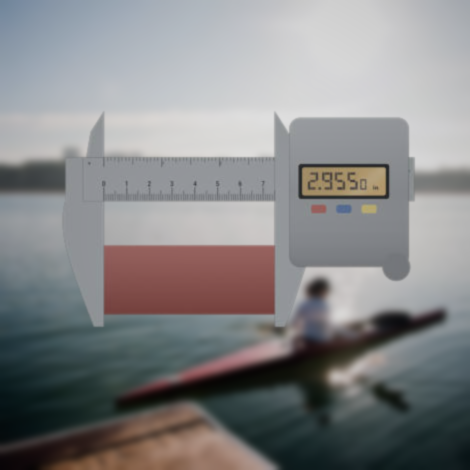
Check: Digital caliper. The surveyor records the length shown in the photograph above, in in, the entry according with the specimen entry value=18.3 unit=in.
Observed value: value=2.9550 unit=in
